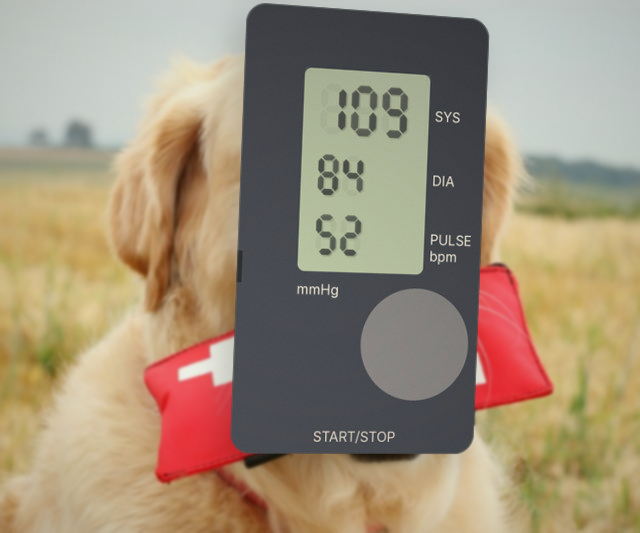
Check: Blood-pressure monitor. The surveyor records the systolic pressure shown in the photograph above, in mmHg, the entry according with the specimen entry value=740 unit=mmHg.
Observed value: value=109 unit=mmHg
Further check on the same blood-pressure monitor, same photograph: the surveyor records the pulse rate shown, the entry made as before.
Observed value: value=52 unit=bpm
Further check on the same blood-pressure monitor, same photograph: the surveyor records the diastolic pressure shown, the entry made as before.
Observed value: value=84 unit=mmHg
